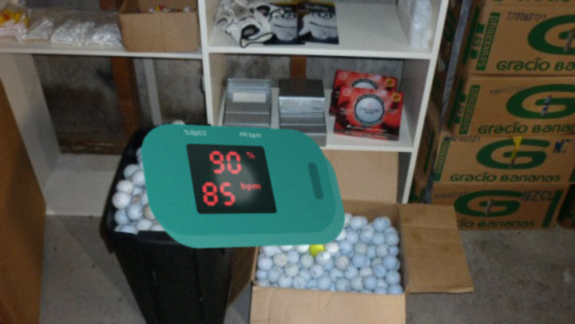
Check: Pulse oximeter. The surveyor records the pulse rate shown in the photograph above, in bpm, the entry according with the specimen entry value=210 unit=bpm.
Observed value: value=85 unit=bpm
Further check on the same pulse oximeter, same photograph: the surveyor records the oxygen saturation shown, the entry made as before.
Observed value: value=90 unit=%
